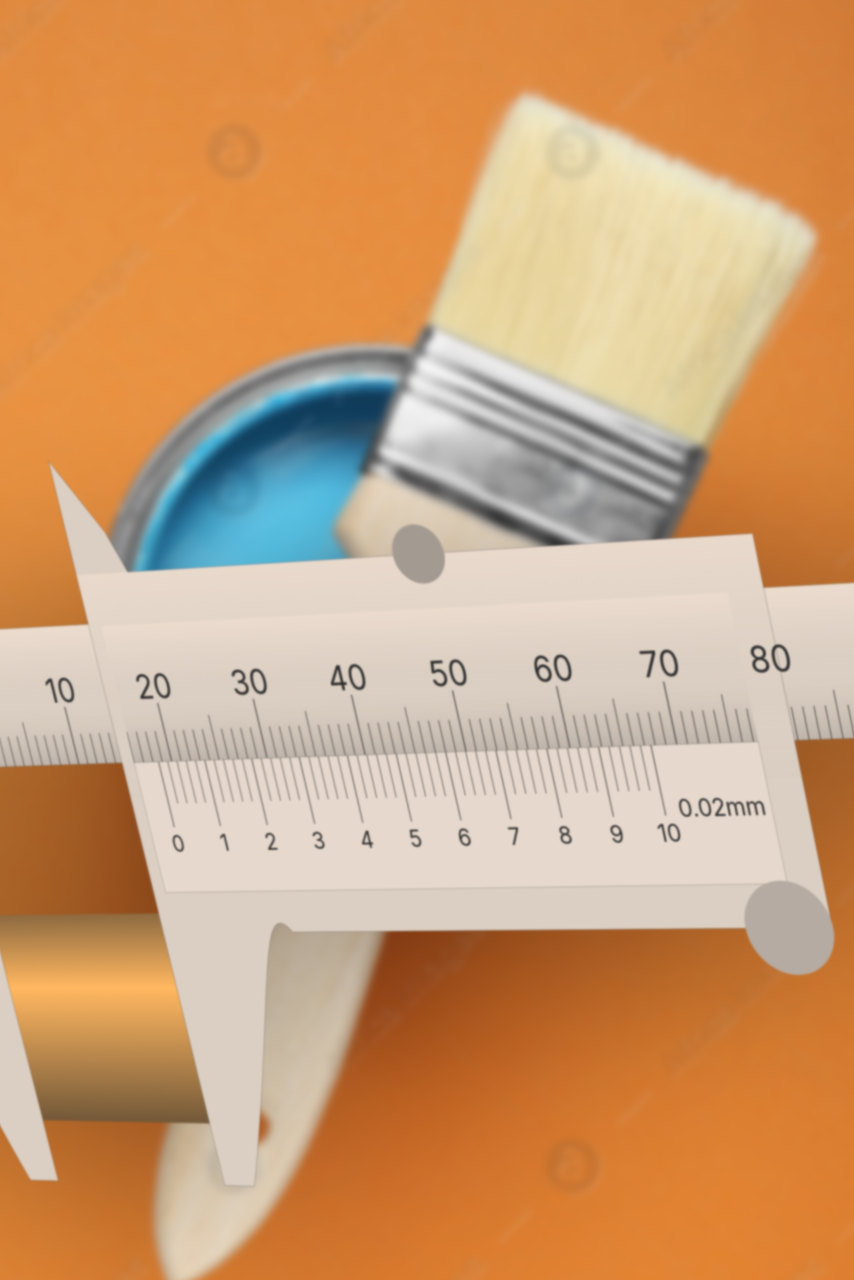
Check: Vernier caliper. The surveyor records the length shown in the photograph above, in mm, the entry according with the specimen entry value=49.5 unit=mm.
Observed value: value=18.6 unit=mm
